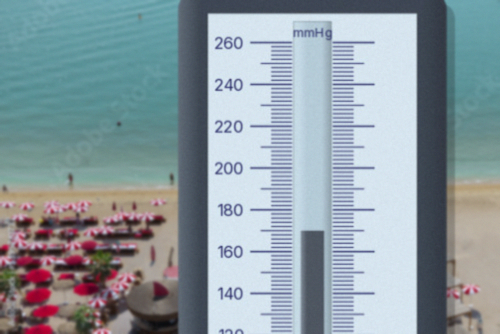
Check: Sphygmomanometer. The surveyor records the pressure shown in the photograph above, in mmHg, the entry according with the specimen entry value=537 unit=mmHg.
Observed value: value=170 unit=mmHg
